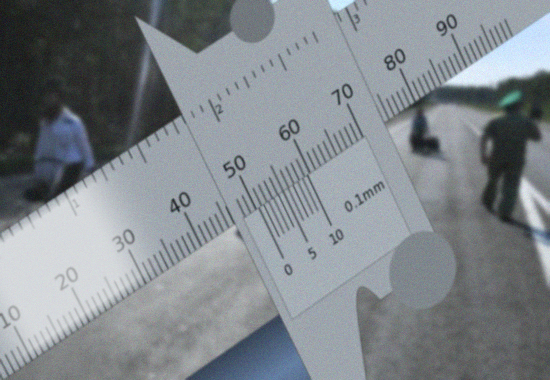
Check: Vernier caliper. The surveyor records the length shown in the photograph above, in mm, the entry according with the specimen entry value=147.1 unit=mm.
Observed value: value=50.5 unit=mm
